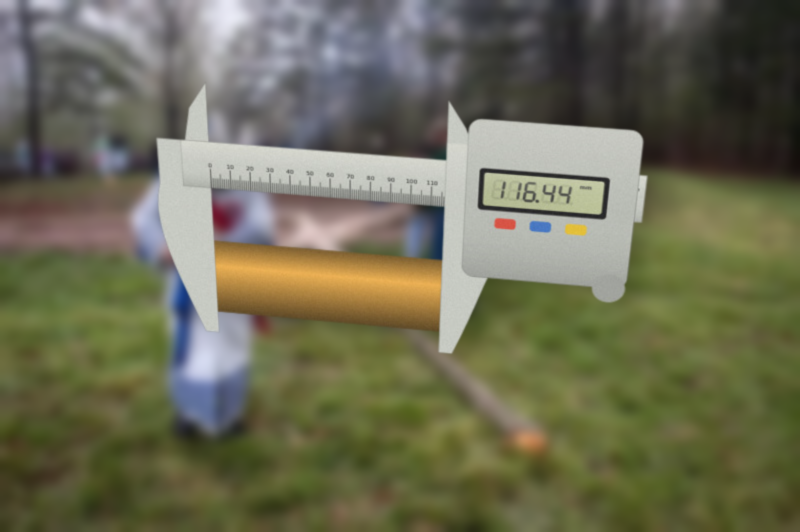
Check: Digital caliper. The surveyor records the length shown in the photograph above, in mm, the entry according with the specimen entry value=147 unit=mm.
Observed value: value=116.44 unit=mm
